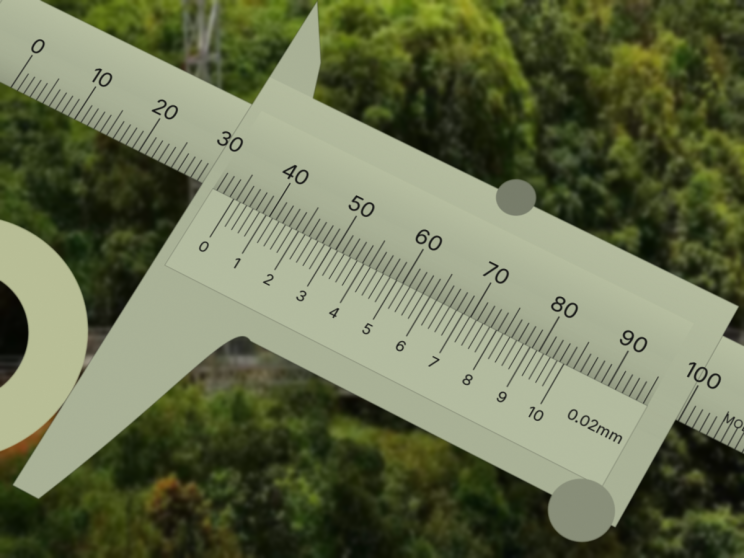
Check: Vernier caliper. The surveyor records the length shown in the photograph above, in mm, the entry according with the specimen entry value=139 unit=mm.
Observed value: value=34.6 unit=mm
